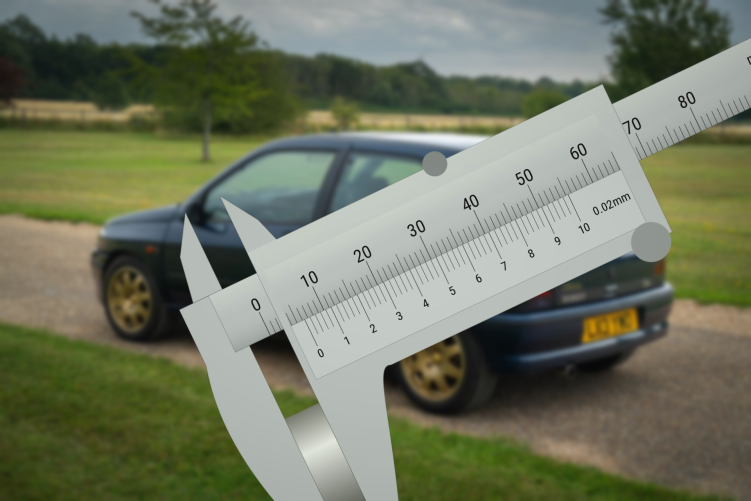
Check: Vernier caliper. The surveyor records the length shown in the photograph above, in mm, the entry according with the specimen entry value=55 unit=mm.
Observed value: value=6.4 unit=mm
